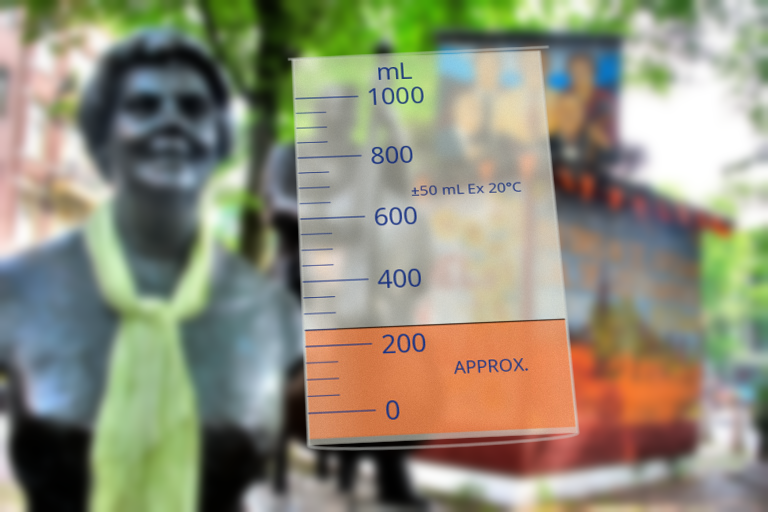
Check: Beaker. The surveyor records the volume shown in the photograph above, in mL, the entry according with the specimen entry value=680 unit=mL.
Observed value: value=250 unit=mL
